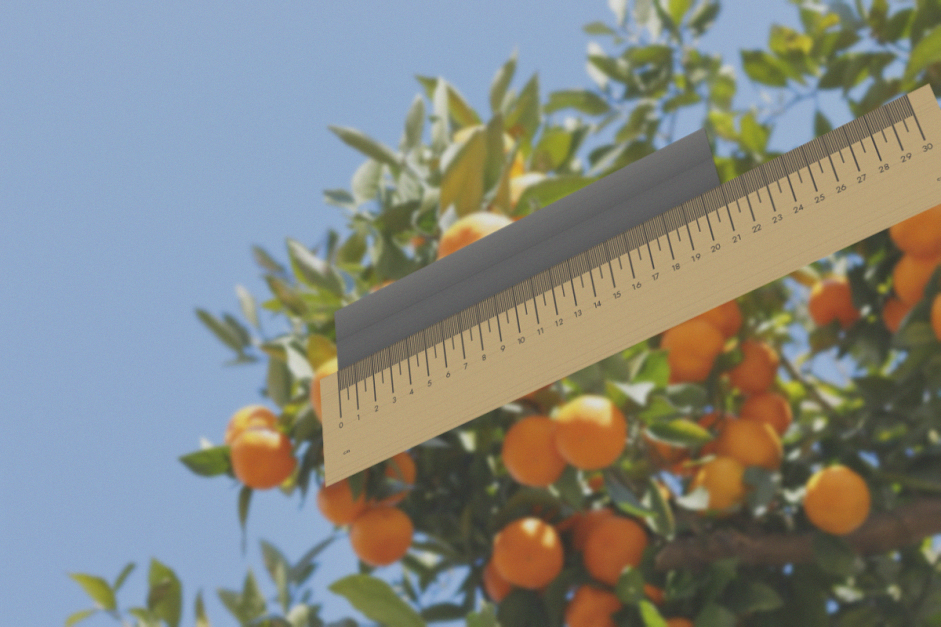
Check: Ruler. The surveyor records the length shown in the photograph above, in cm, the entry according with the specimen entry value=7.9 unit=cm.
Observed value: value=21 unit=cm
